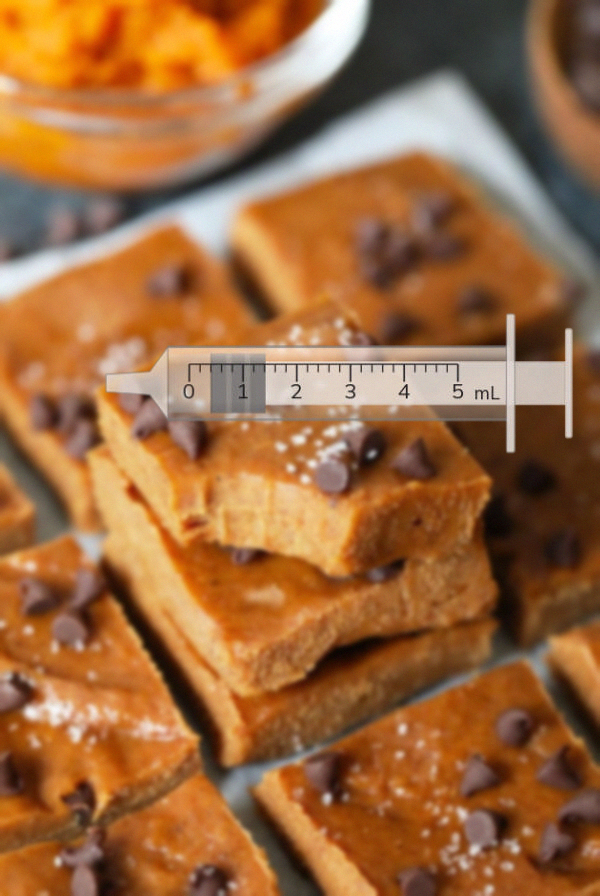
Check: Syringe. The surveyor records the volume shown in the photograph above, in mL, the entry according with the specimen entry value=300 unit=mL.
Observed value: value=0.4 unit=mL
